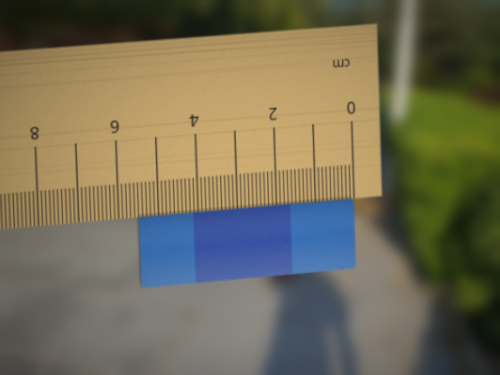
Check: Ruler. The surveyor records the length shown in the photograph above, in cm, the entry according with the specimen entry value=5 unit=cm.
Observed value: value=5.5 unit=cm
